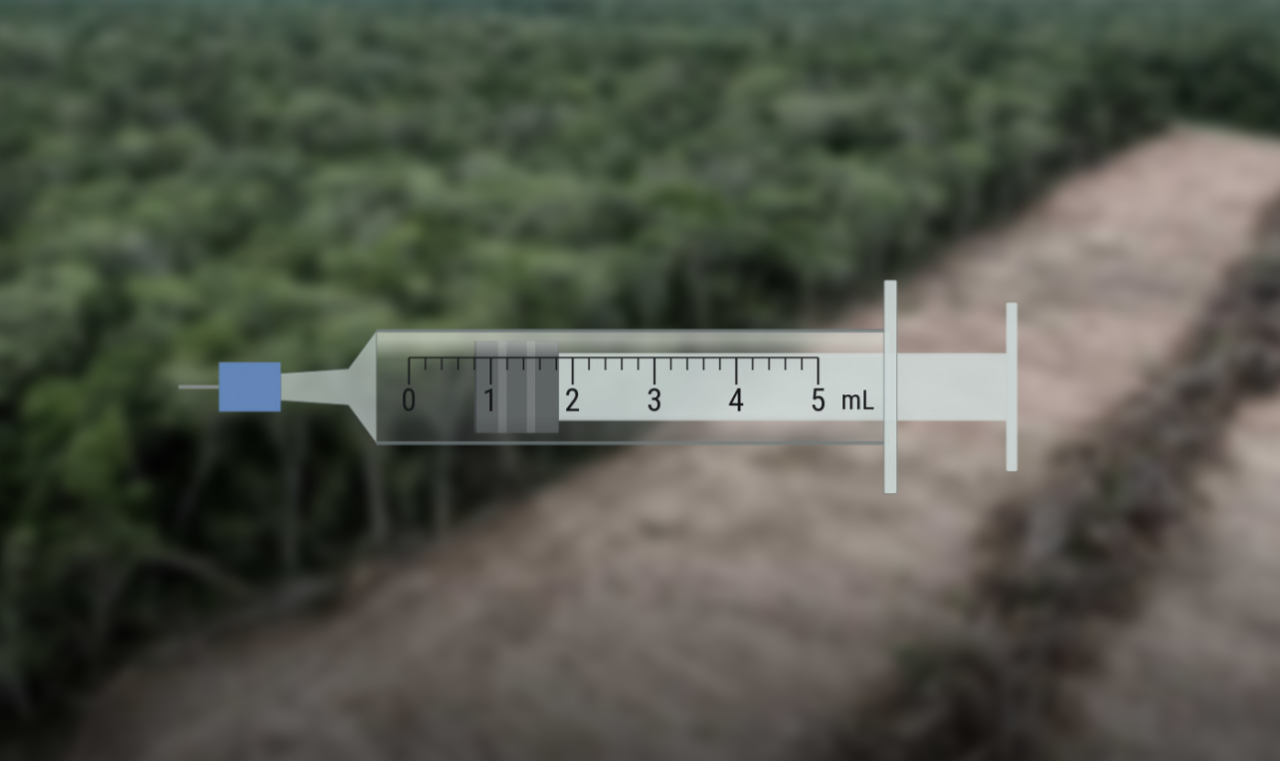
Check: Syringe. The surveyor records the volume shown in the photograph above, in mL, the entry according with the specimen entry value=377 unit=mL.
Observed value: value=0.8 unit=mL
